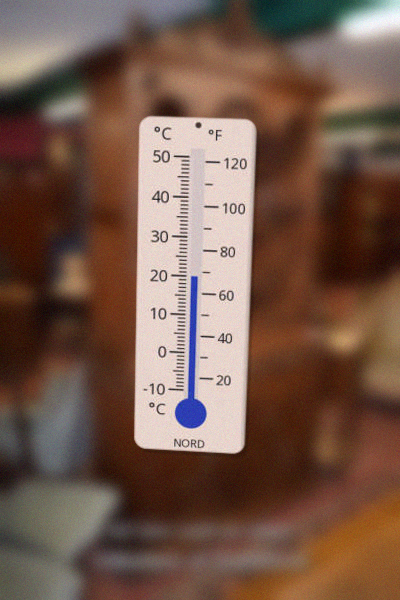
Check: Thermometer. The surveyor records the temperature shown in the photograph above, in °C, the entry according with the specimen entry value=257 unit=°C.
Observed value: value=20 unit=°C
